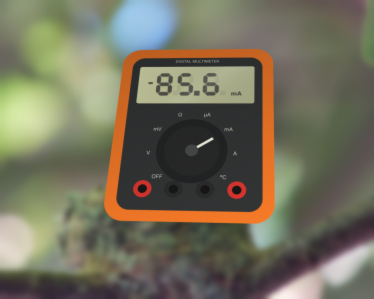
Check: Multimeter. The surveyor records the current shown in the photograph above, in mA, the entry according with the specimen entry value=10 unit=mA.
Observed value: value=-85.6 unit=mA
